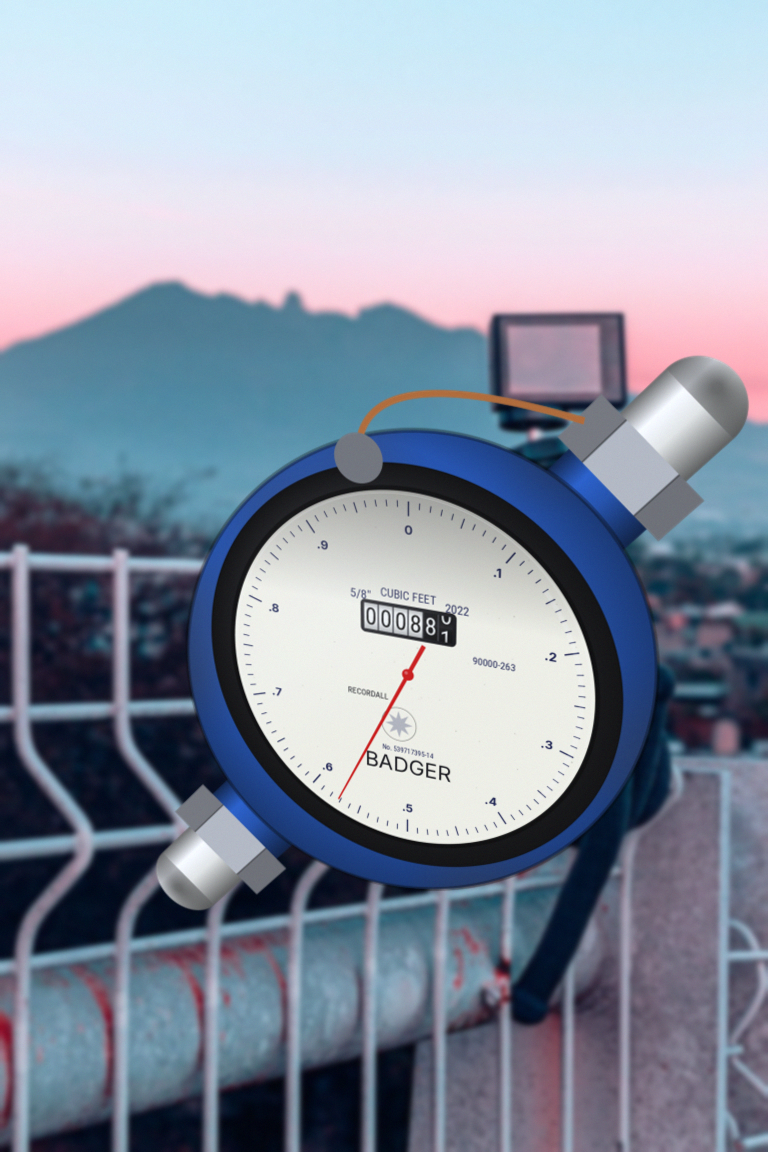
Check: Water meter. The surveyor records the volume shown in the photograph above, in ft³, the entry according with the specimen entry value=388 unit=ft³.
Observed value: value=880.57 unit=ft³
